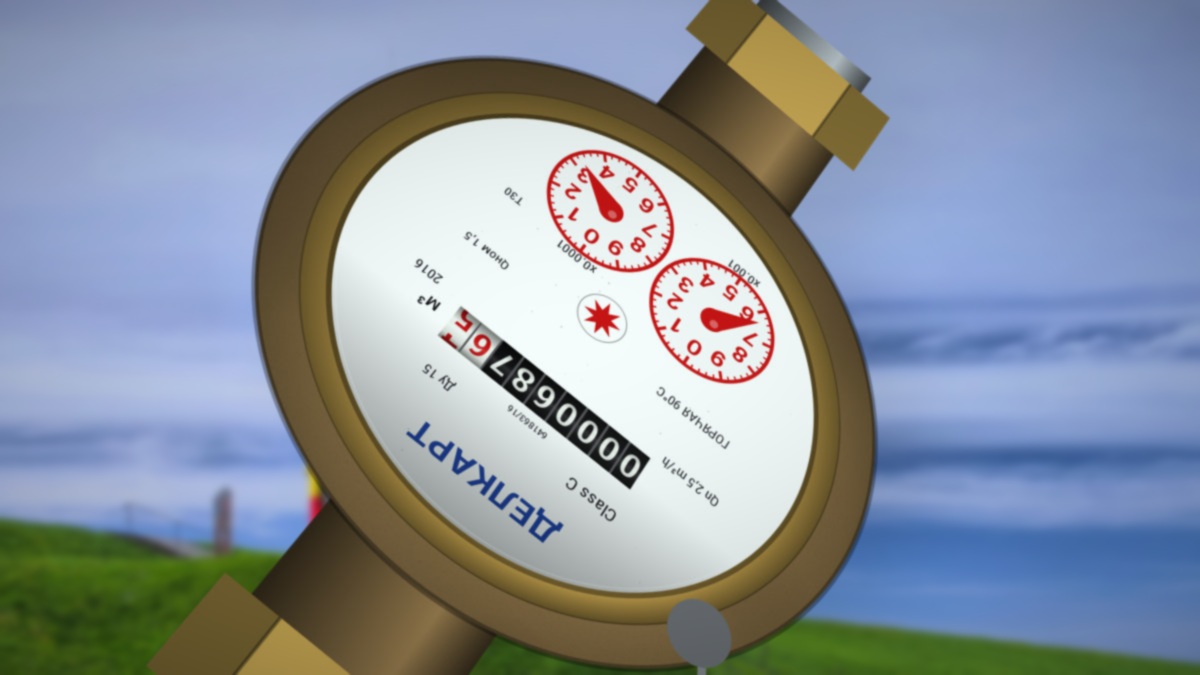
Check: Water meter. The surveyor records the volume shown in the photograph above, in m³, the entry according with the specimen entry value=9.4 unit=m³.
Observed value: value=687.6463 unit=m³
